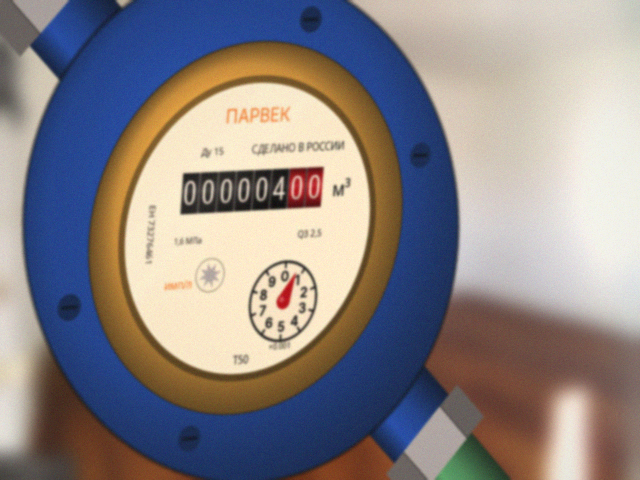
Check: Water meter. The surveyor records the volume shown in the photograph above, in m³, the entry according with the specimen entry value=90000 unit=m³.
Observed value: value=4.000 unit=m³
